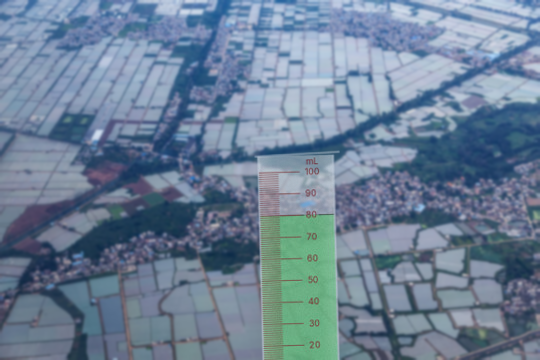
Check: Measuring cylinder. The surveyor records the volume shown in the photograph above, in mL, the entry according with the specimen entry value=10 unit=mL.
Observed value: value=80 unit=mL
